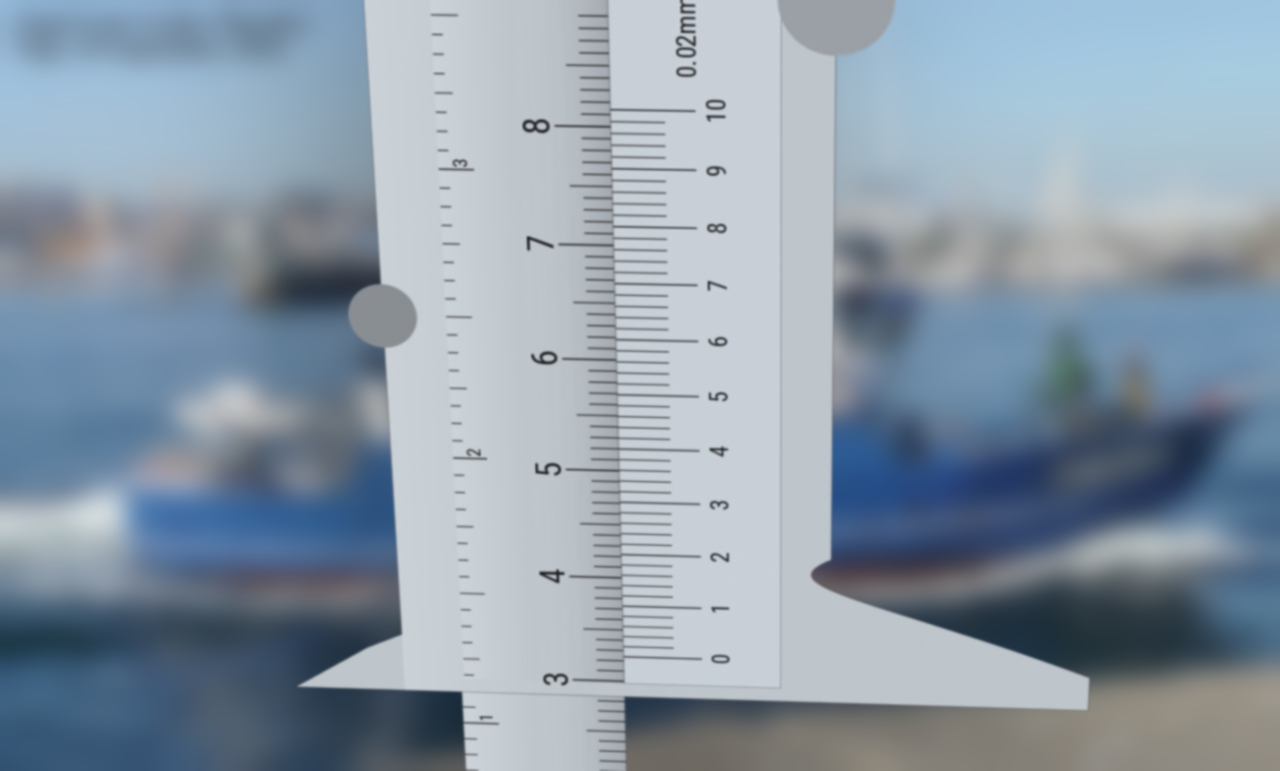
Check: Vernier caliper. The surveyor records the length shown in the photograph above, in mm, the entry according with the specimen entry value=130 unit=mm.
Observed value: value=32.4 unit=mm
